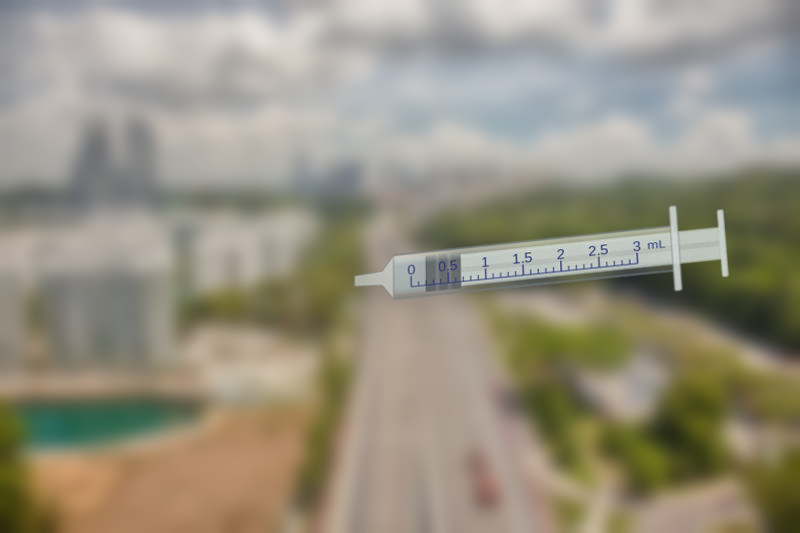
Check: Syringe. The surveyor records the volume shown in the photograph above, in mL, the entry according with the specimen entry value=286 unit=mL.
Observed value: value=0.2 unit=mL
